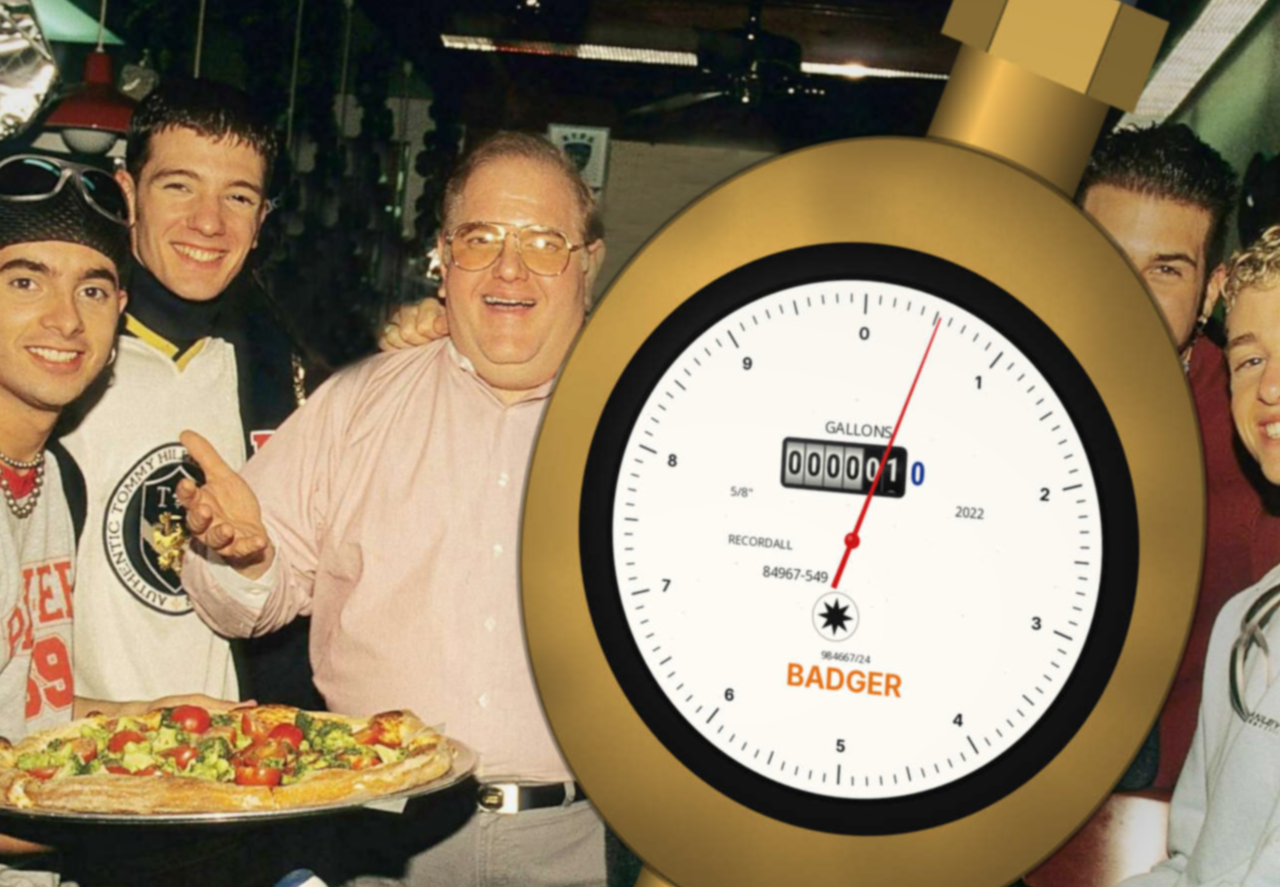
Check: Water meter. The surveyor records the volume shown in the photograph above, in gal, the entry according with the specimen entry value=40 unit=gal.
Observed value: value=10.5 unit=gal
